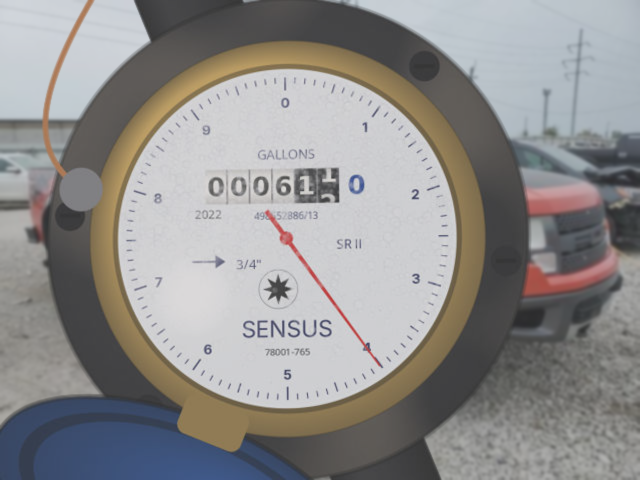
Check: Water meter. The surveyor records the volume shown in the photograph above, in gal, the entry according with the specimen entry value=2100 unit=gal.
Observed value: value=6114.0 unit=gal
